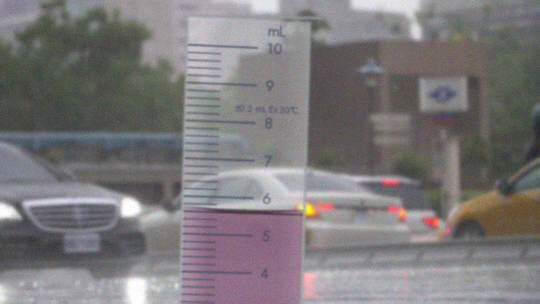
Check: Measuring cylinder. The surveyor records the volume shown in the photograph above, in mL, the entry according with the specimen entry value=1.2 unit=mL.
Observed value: value=5.6 unit=mL
